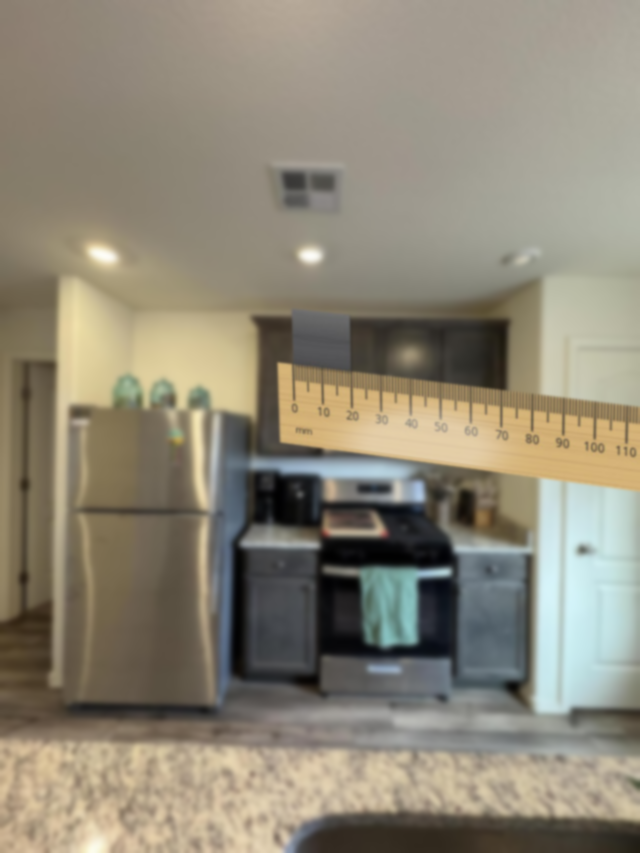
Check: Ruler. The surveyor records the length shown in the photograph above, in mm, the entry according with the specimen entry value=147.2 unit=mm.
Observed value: value=20 unit=mm
